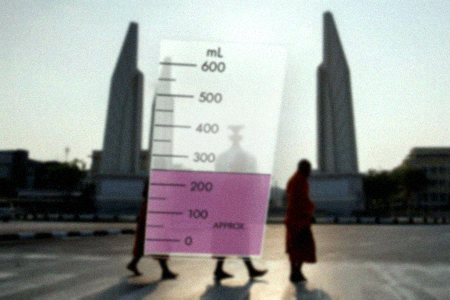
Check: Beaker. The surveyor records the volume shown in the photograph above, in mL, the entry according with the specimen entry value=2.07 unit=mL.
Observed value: value=250 unit=mL
